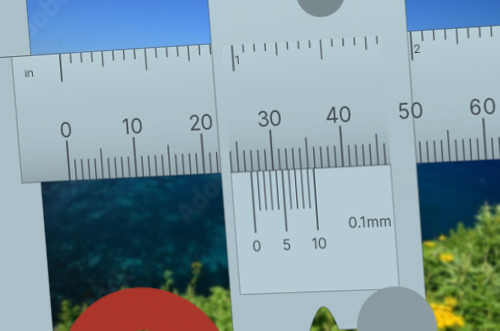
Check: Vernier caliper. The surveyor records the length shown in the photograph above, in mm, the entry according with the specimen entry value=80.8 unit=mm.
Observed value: value=26.8 unit=mm
